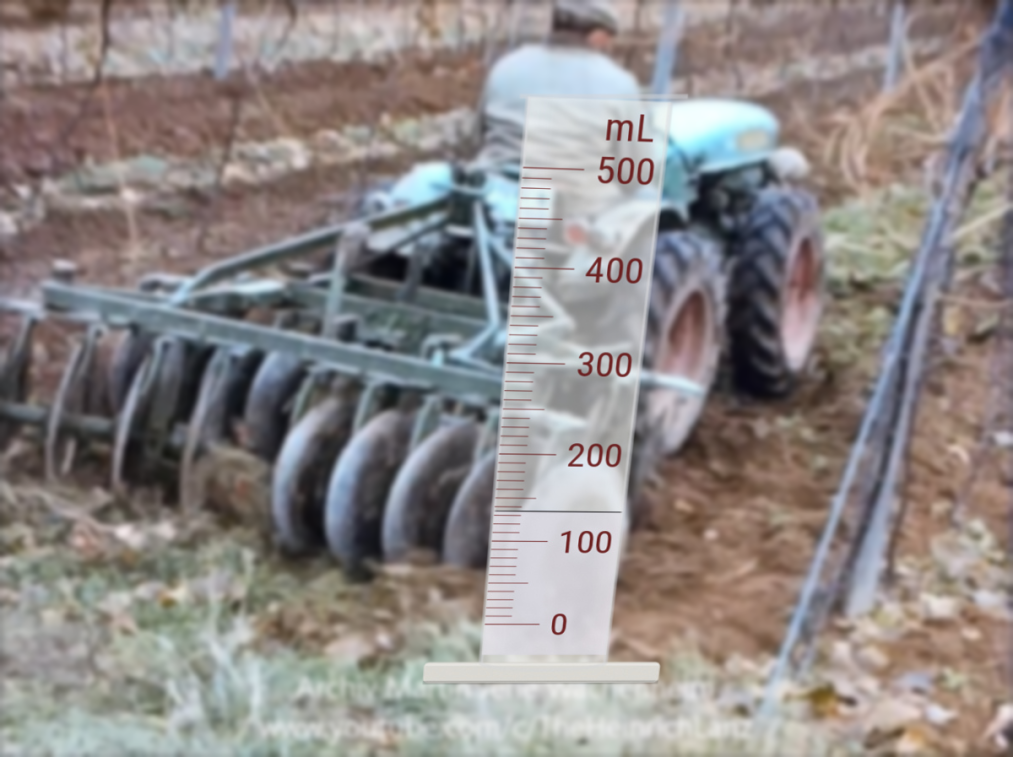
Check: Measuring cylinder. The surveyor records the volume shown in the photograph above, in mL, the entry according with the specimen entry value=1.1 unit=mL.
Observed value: value=135 unit=mL
